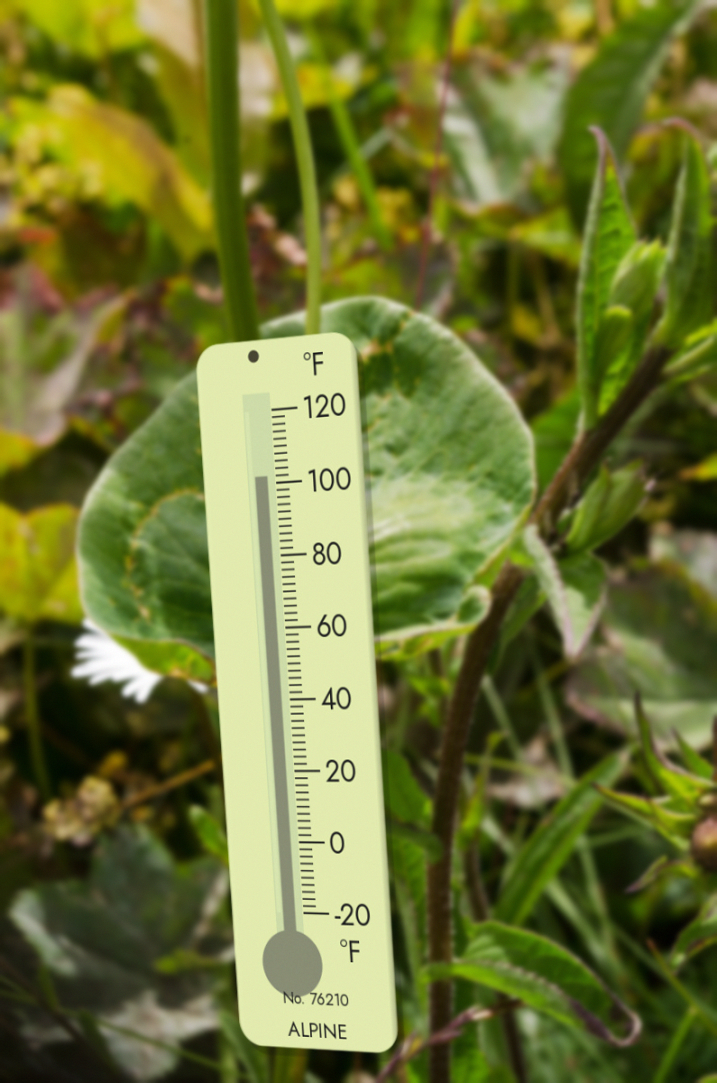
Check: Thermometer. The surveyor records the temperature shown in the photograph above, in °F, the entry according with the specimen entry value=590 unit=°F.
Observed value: value=102 unit=°F
